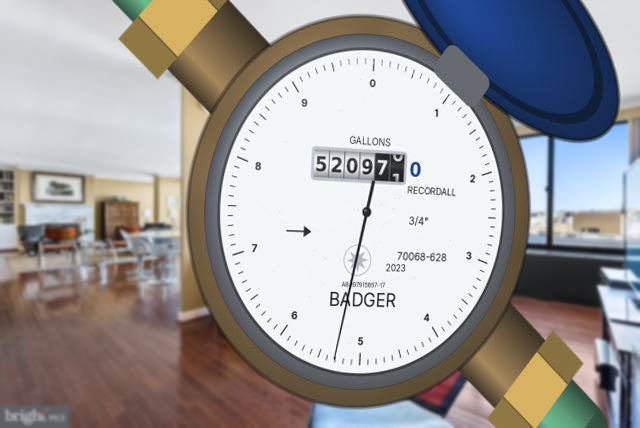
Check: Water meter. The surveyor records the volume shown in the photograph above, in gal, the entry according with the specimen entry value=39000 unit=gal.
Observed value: value=5209705.3 unit=gal
